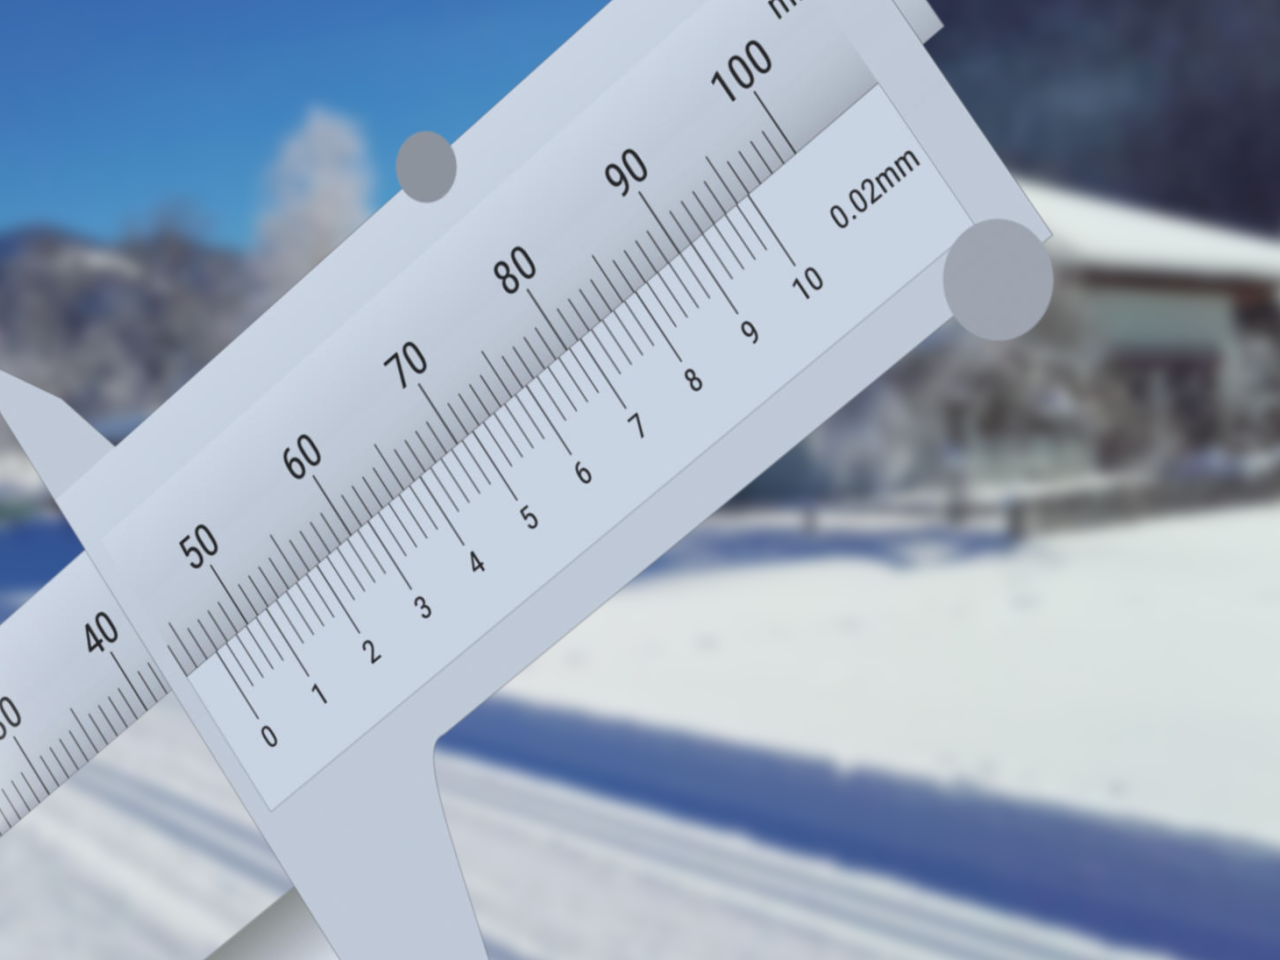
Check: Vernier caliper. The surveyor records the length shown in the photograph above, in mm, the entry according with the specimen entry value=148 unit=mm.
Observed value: value=46.9 unit=mm
